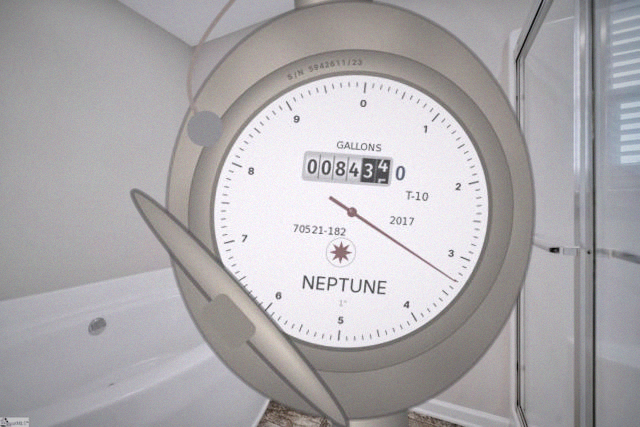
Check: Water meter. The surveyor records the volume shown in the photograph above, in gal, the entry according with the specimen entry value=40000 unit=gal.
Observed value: value=84343.3 unit=gal
